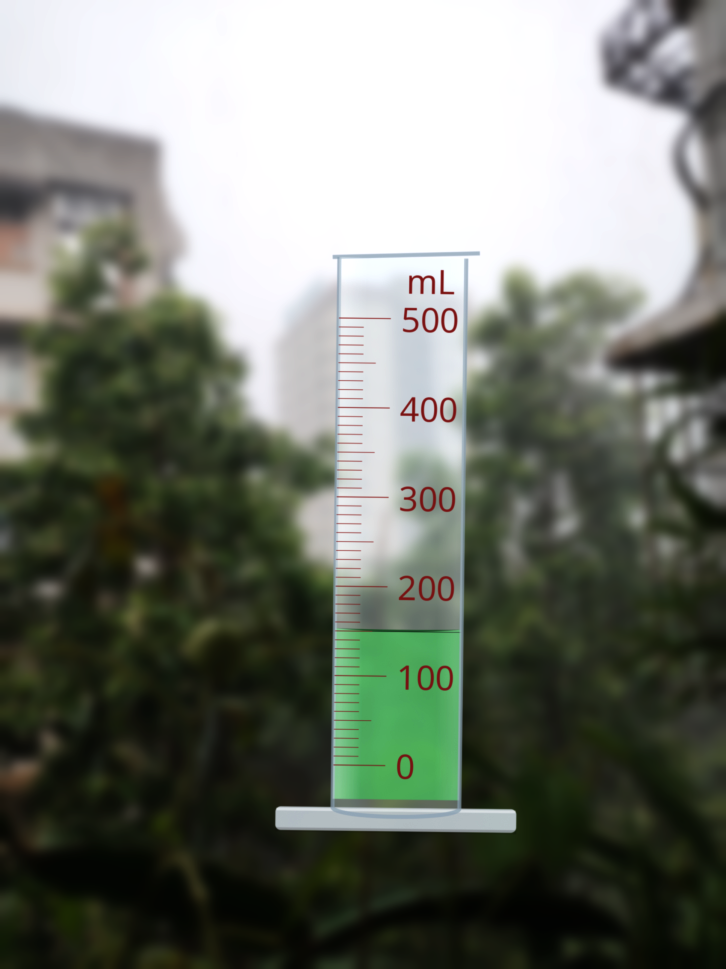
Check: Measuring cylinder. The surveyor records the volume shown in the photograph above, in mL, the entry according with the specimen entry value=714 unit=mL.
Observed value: value=150 unit=mL
